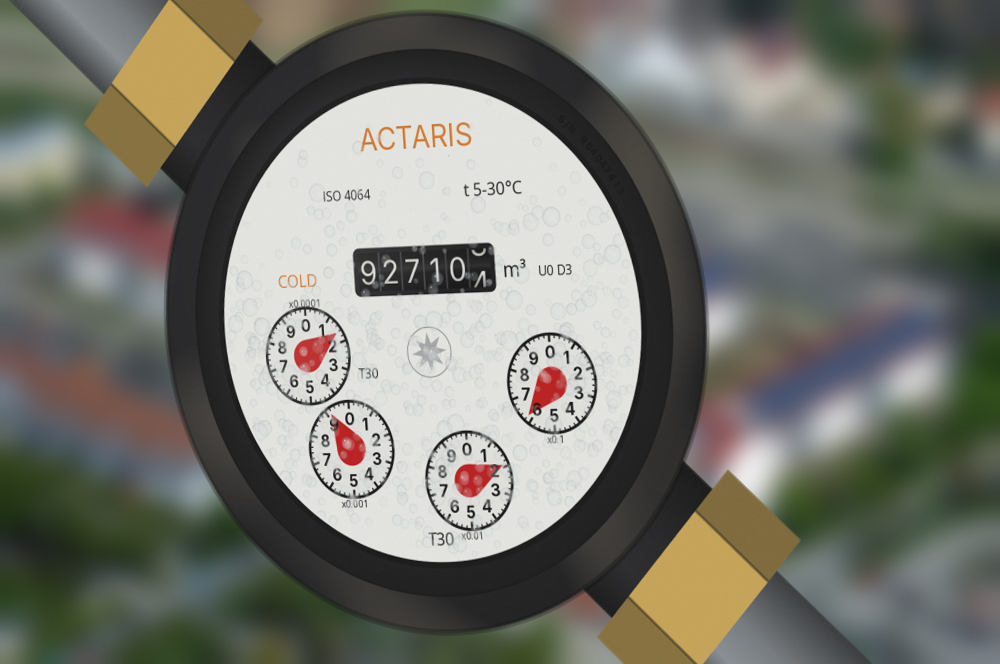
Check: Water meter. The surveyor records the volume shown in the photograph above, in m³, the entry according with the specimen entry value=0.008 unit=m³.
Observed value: value=927103.6191 unit=m³
